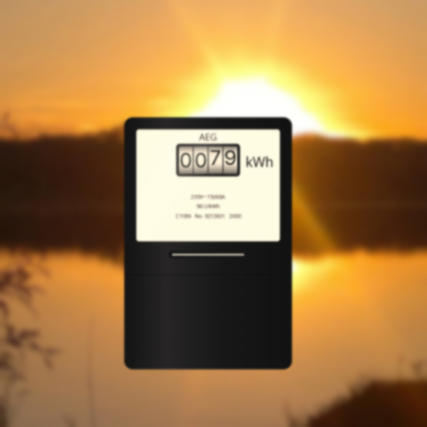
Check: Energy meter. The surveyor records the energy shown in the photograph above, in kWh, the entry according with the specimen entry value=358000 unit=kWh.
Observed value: value=79 unit=kWh
